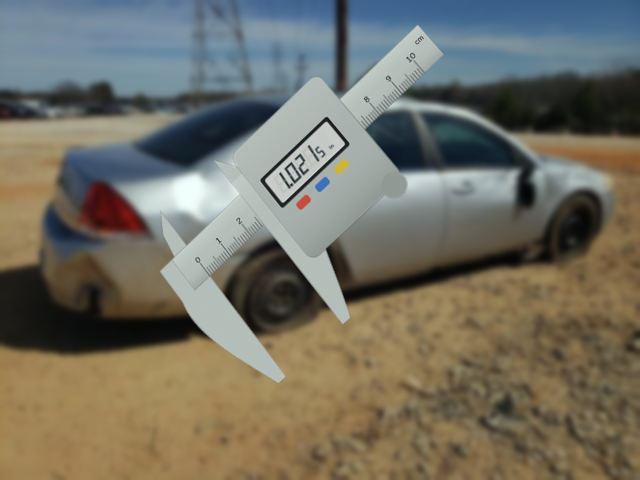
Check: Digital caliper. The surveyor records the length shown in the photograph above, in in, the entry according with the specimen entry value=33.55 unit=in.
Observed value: value=1.0215 unit=in
